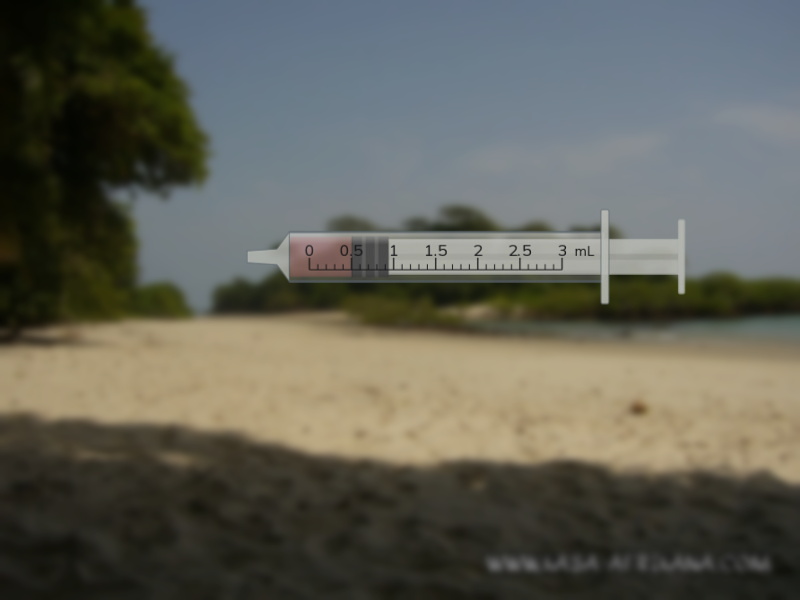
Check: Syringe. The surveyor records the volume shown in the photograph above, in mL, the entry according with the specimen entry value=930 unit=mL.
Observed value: value=0.5 unit=mL
